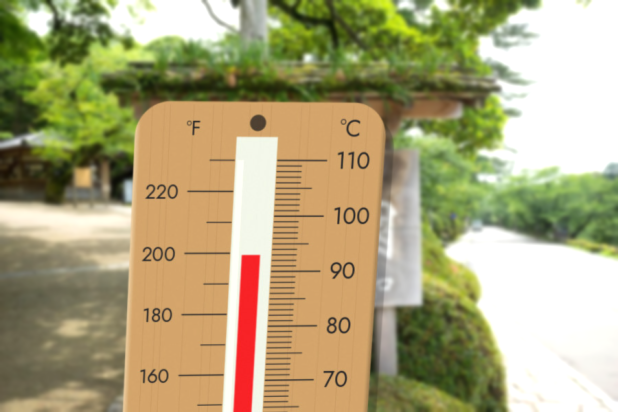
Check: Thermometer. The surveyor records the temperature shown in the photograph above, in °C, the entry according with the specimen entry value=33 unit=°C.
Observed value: value=93 unit=°C
